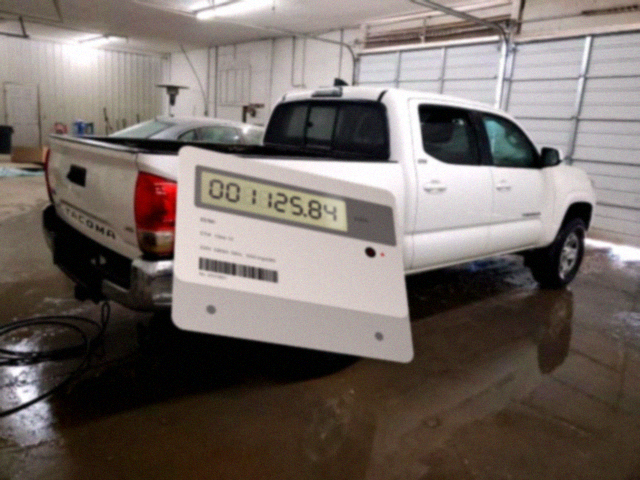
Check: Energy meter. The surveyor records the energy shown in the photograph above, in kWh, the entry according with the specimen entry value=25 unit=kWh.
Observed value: value=1125.84 unit=kWh
